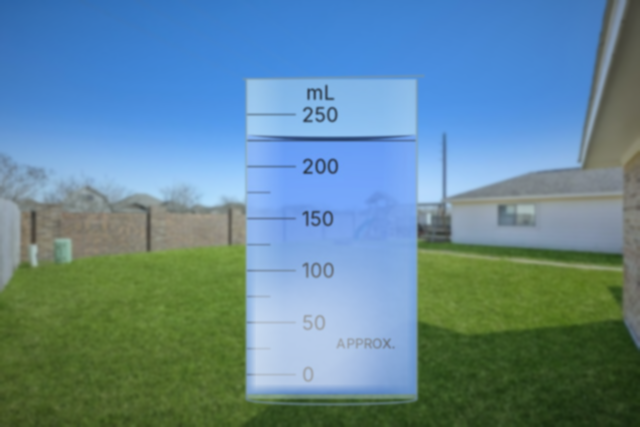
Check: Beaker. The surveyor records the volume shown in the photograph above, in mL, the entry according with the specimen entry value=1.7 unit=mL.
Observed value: value=225 unit=mL
